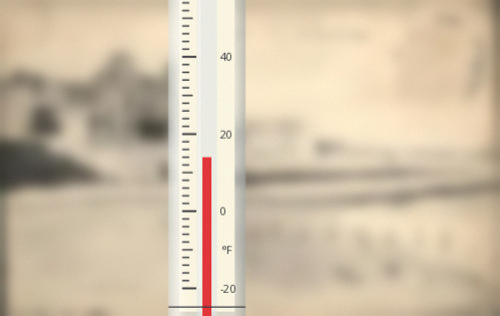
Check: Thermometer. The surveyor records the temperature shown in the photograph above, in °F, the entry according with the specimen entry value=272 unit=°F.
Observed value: value=14 unit=°F
